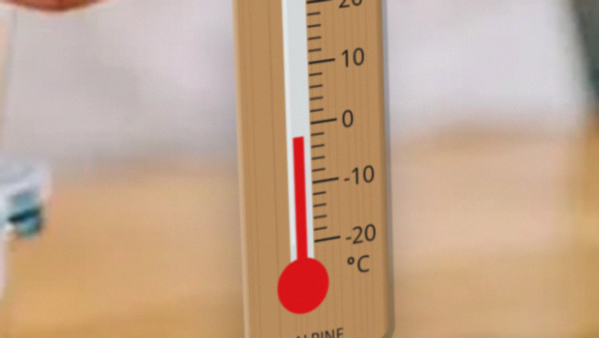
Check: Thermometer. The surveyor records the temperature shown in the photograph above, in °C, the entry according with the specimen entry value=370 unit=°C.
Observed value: value=-2 unit=°C
